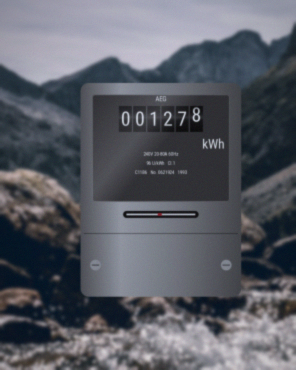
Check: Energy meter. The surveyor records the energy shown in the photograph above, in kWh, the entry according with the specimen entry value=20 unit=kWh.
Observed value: value=1278 unit=kWh
